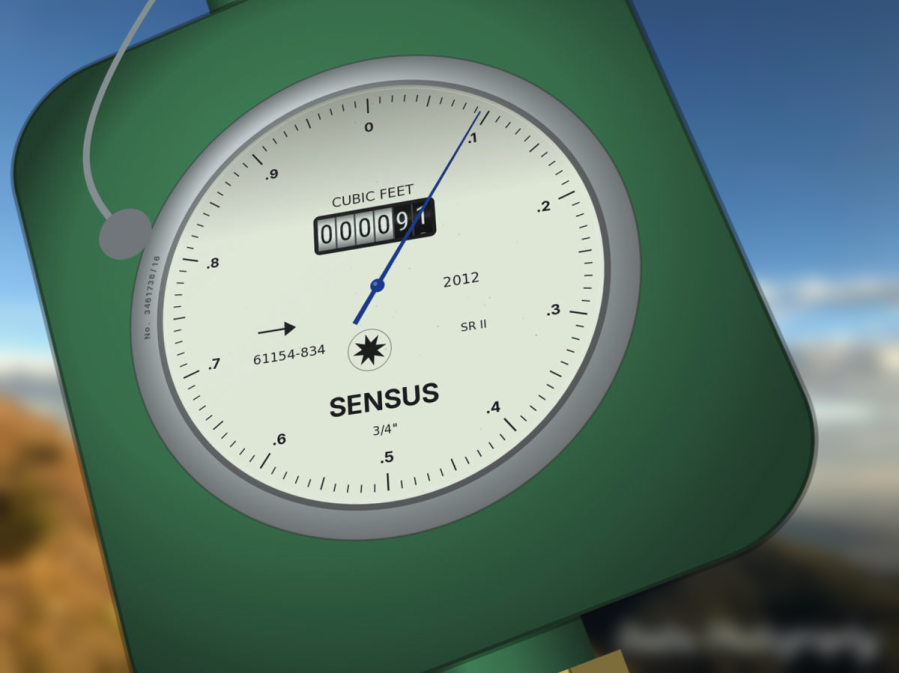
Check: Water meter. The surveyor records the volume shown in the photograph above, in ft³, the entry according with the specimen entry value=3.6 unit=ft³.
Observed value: value=91.09 unit=ft³
